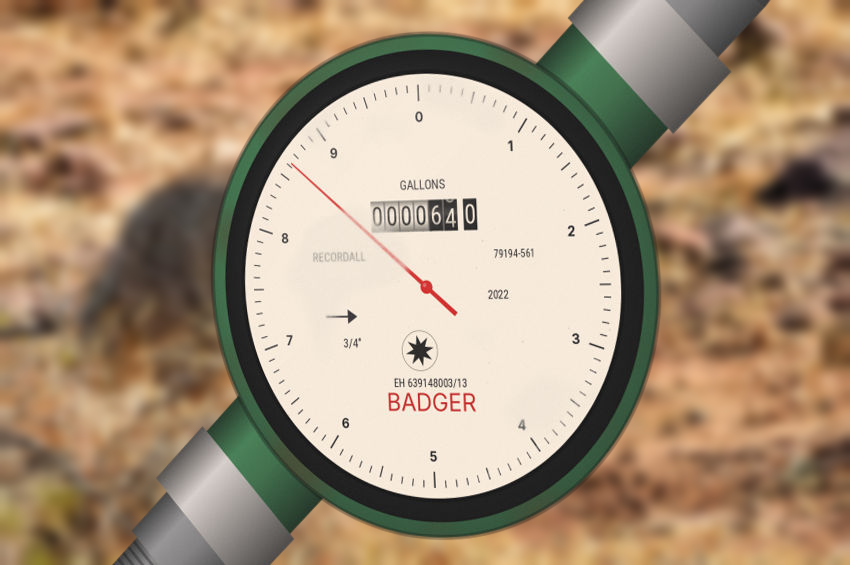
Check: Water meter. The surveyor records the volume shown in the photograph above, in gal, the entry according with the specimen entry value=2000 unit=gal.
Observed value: value=638.6 unit=gal
